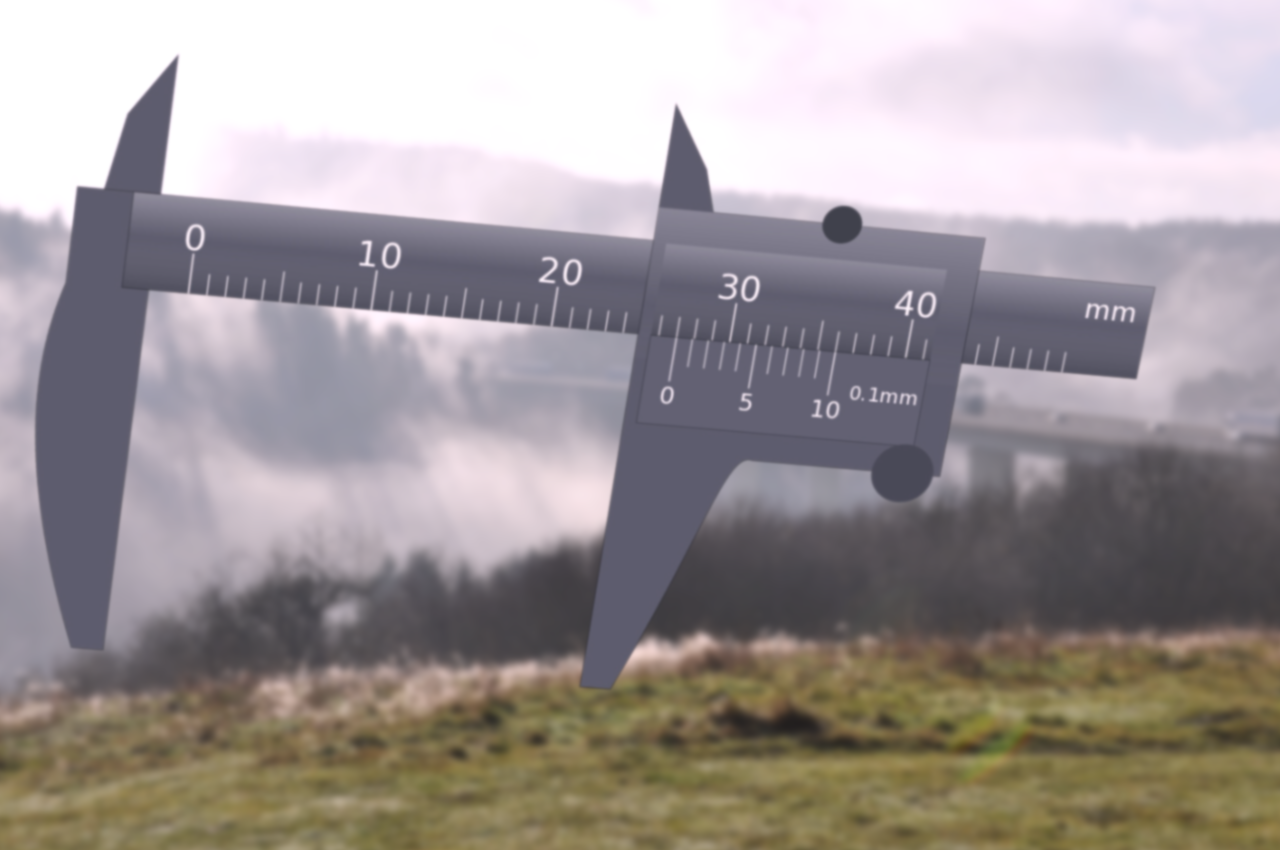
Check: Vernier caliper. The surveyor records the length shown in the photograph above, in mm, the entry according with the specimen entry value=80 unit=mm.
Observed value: value=27.0 unit=mm
